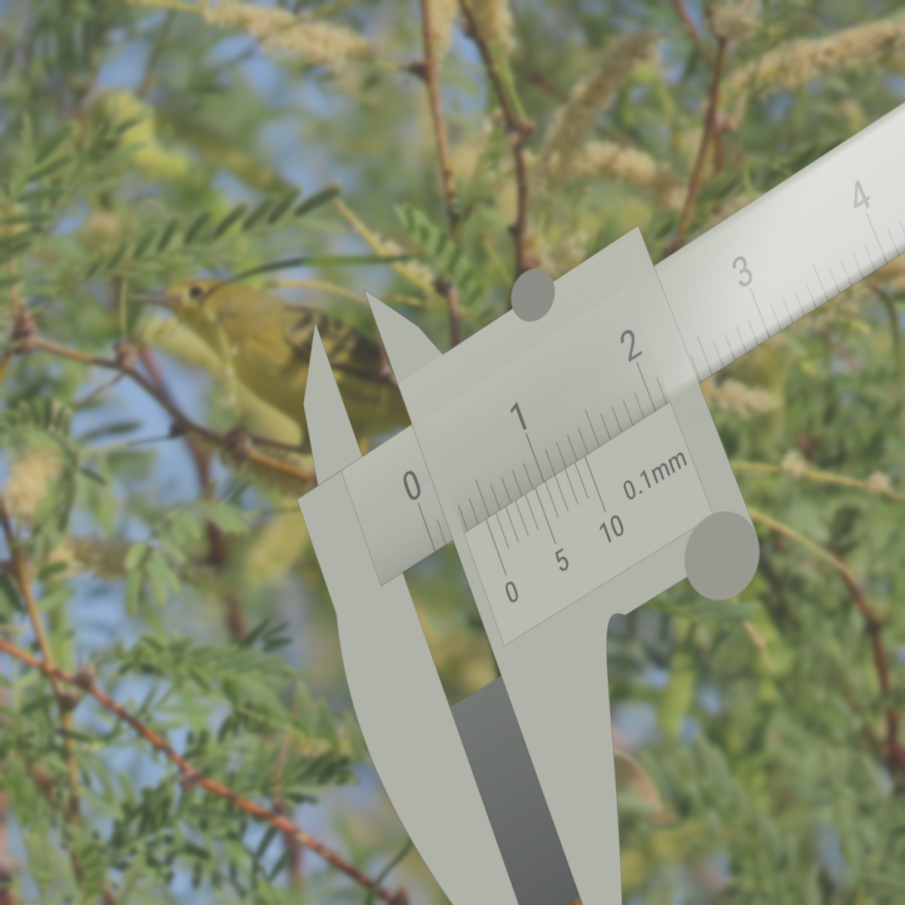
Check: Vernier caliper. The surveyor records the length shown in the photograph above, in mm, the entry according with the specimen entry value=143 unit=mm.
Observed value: value=4.7 unit=mm
